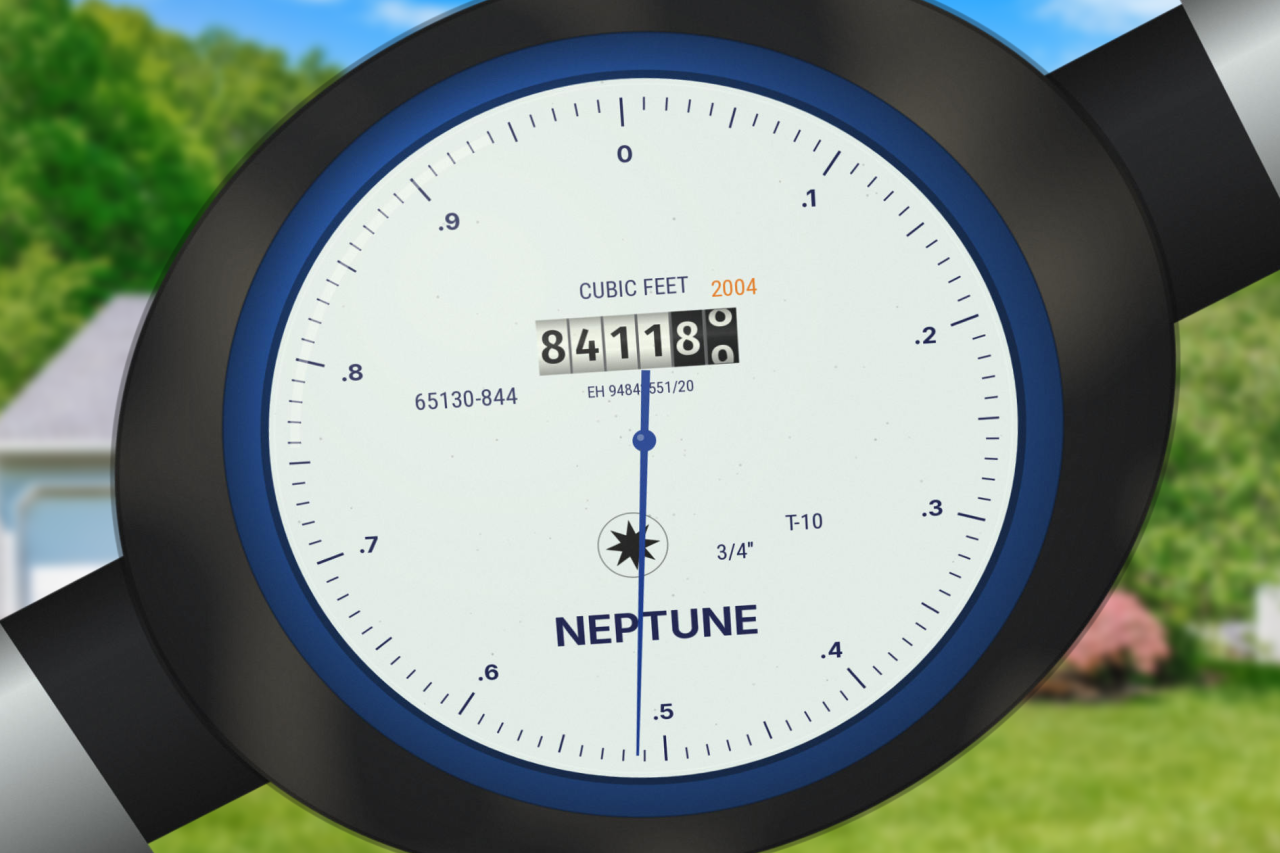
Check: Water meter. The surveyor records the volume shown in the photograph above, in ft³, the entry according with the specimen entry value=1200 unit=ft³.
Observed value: value=841188.51 unit=ft³
